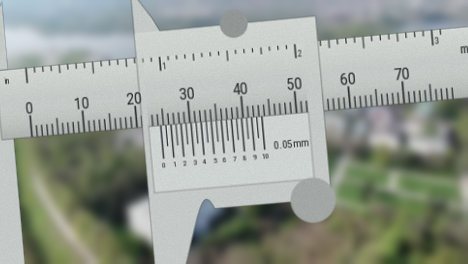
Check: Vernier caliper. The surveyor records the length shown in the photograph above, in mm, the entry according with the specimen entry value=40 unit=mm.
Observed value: value=24.5 unit=mm
